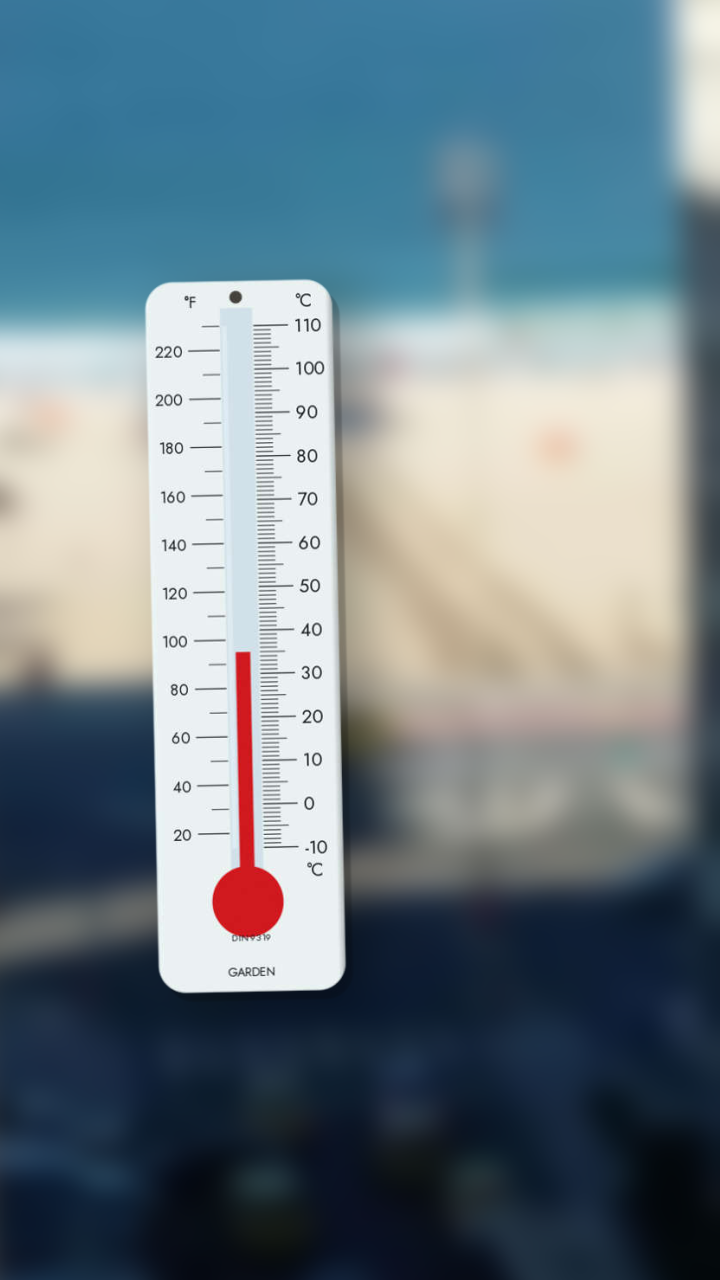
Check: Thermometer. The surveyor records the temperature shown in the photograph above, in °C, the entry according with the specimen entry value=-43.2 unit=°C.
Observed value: value=35 unit=°C
